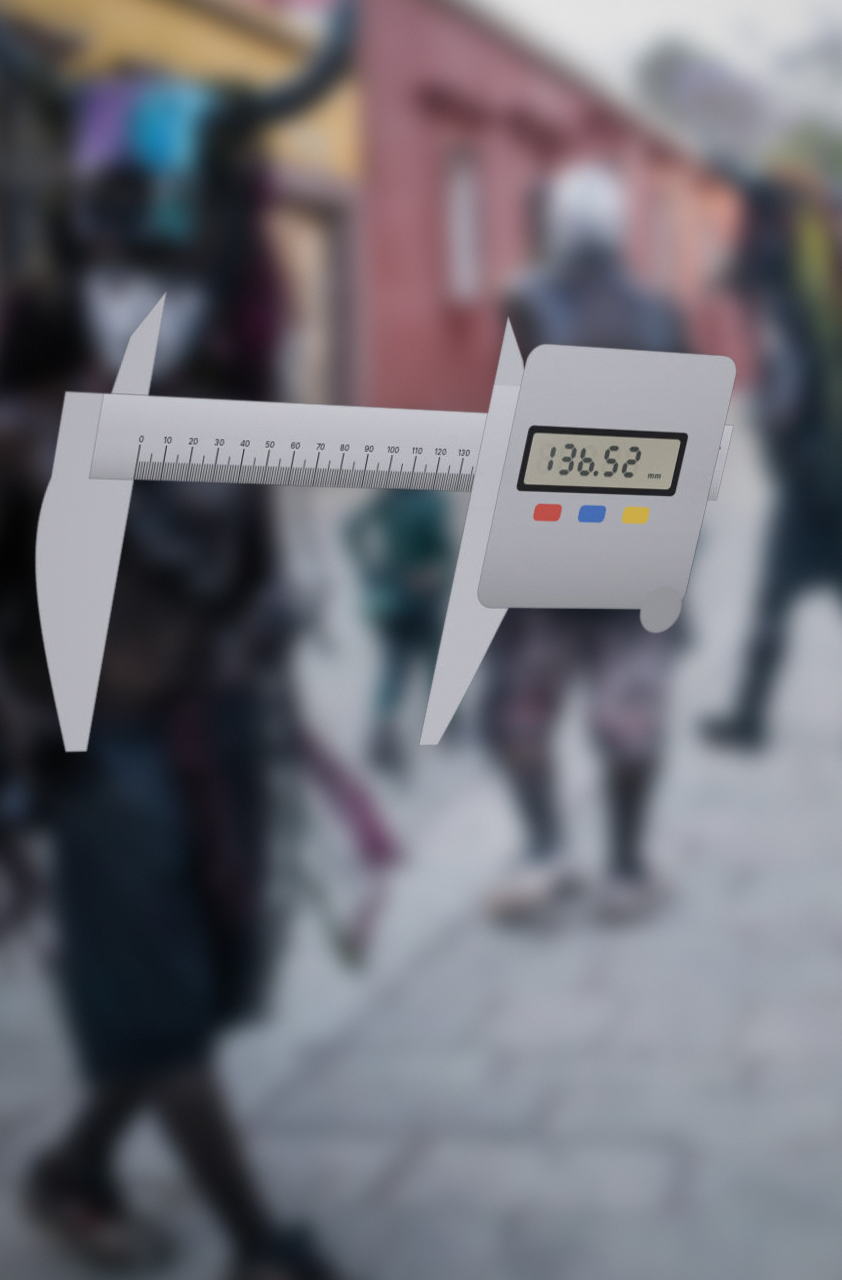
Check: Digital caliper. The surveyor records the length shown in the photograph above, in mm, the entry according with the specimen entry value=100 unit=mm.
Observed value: value=136.52 unit=mm
